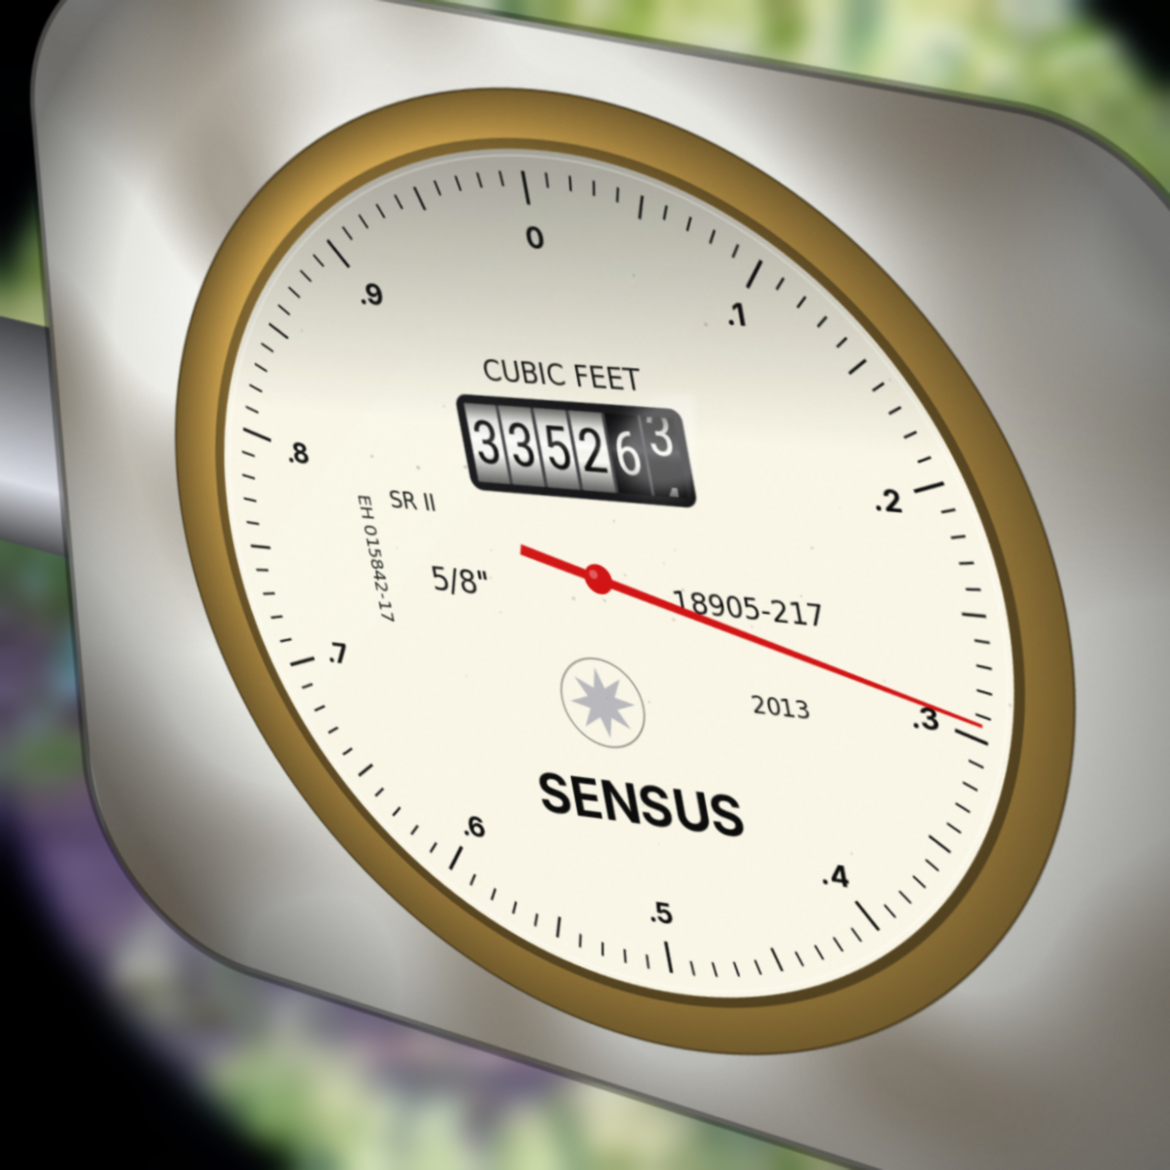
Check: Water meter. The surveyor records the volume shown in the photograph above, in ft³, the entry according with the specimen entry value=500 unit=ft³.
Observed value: value=335263.29 unit=ft³
